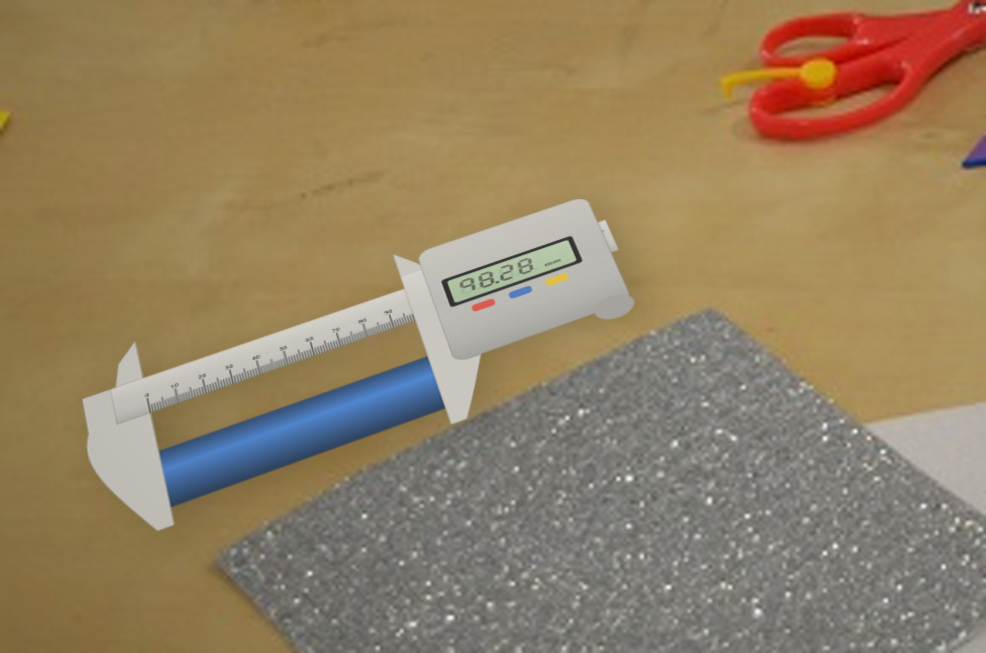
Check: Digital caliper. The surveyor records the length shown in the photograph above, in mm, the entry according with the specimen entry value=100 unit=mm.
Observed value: value=98.28 unit=mm
